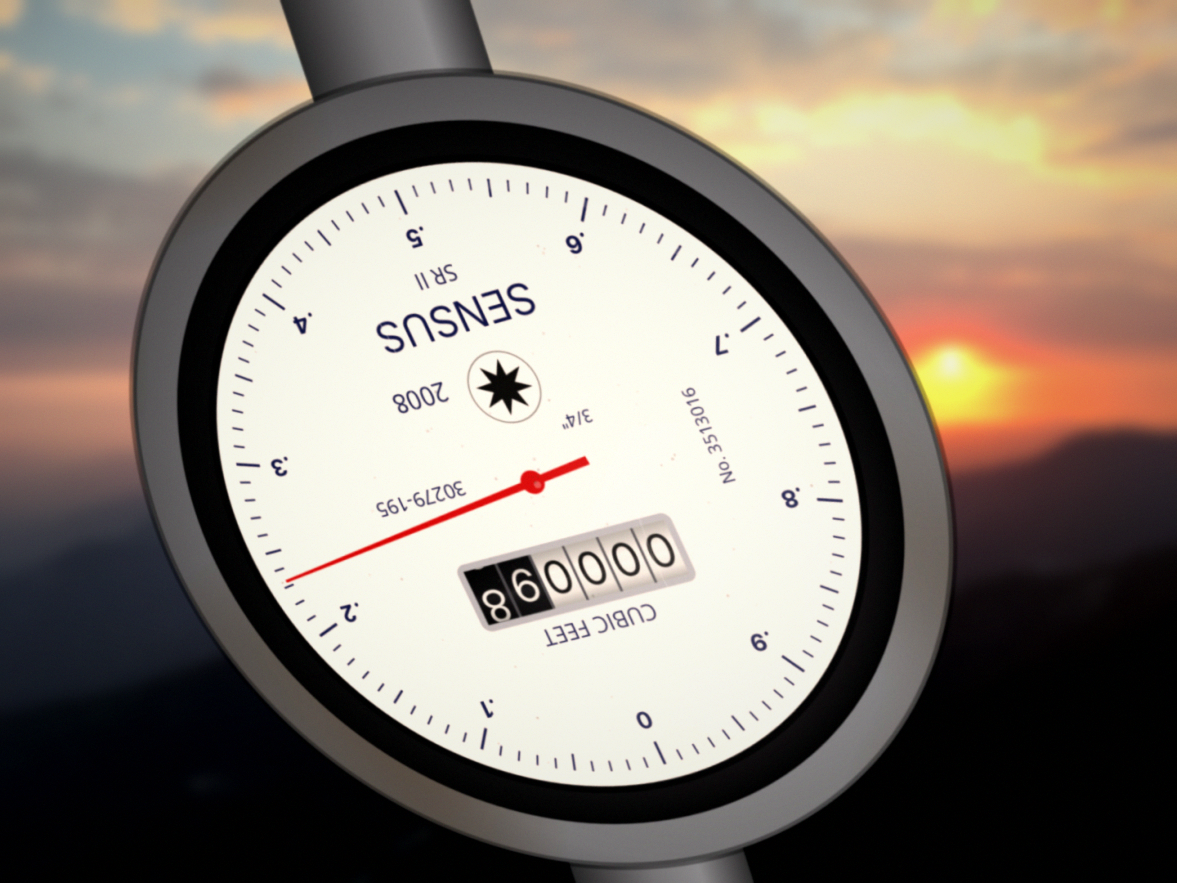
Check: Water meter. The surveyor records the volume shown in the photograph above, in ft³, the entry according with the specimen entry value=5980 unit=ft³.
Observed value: value=98.23 unit=ft³
